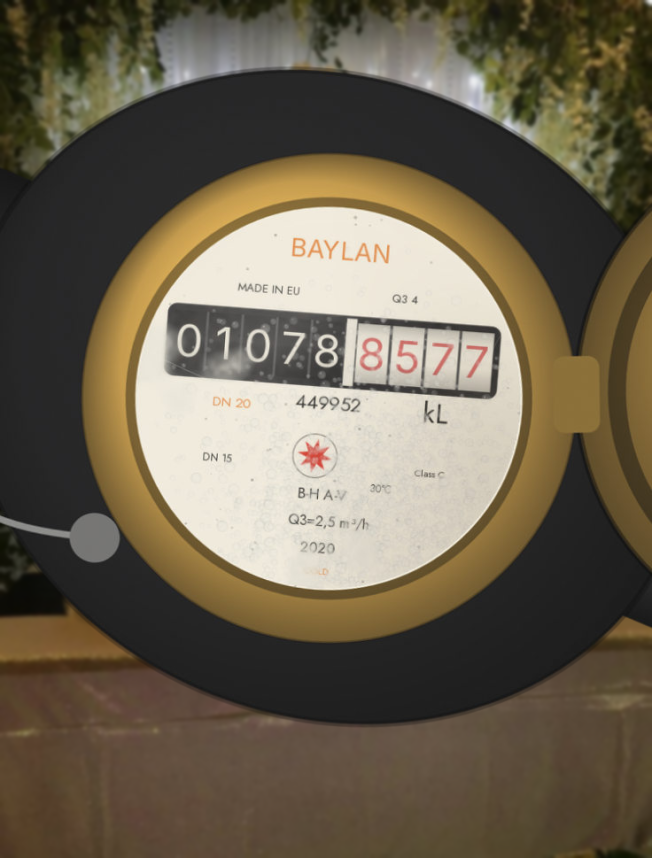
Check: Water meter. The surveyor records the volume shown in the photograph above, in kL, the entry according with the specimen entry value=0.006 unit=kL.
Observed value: value=1078.8577 unit=kL
